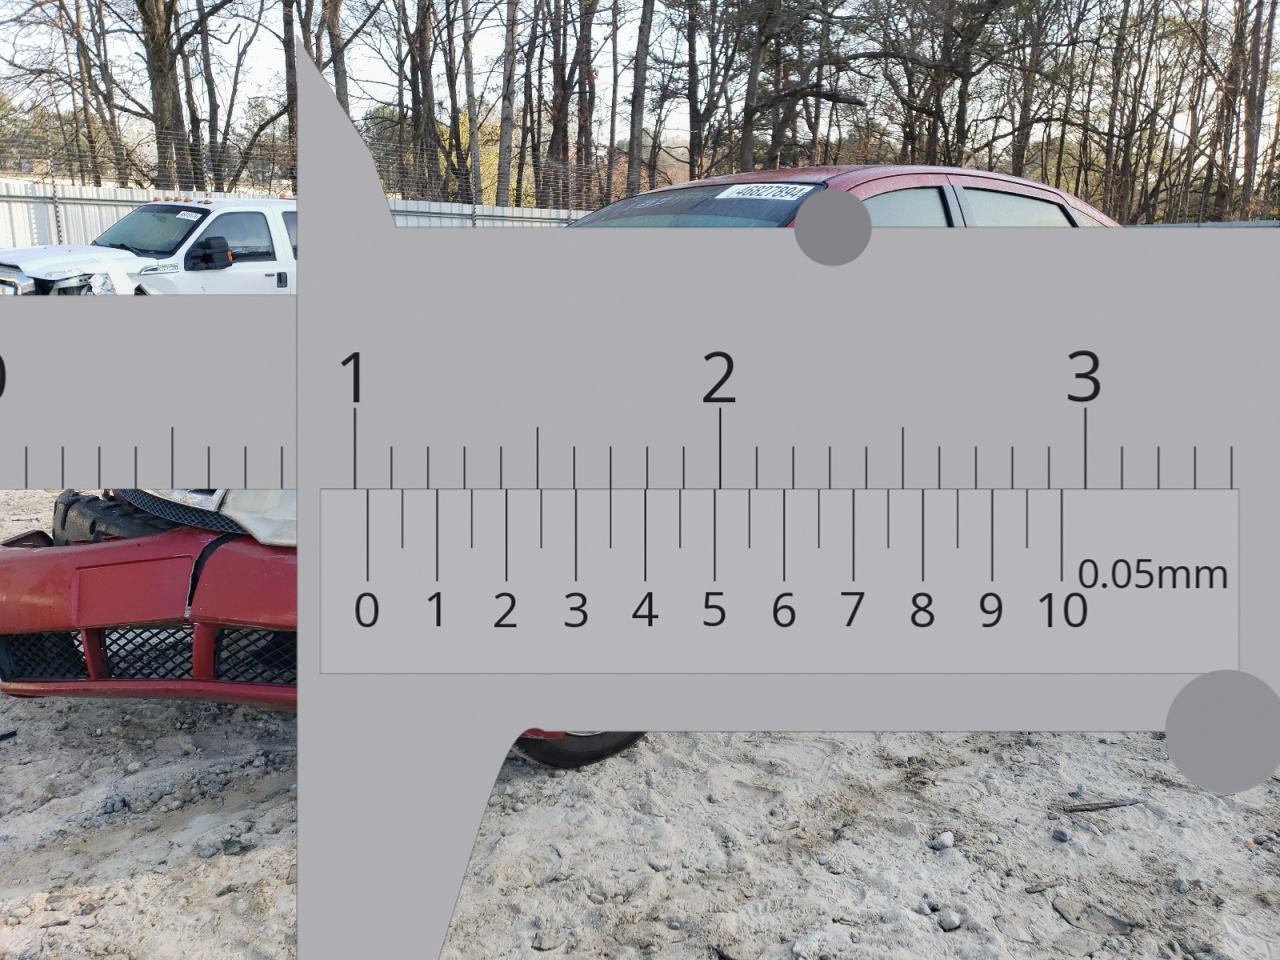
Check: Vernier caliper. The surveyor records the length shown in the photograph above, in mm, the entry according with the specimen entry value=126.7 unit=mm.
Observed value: value=10.35 unit=mm
